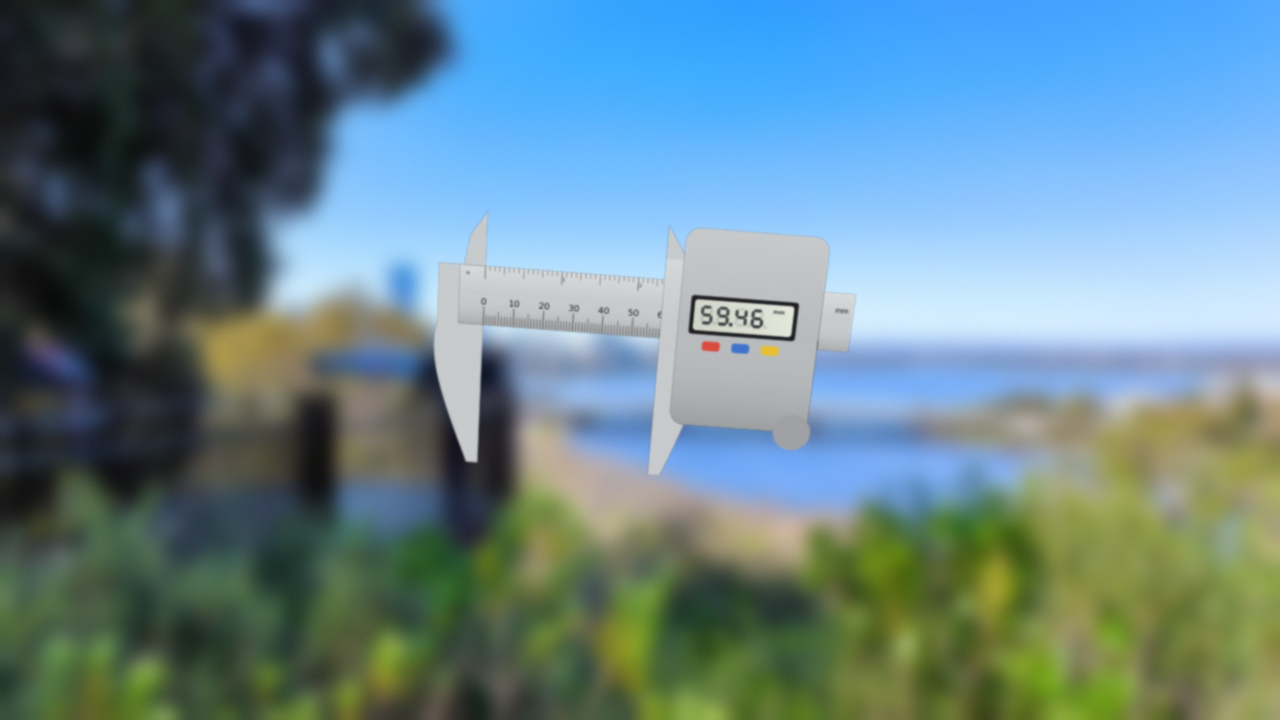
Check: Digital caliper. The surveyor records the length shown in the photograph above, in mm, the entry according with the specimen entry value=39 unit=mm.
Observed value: value=59.46 unit=mm
